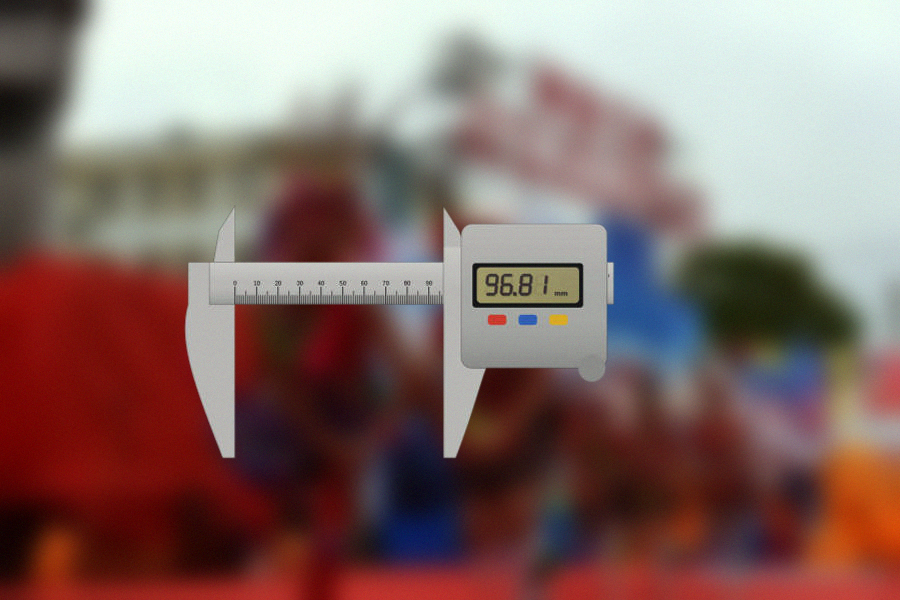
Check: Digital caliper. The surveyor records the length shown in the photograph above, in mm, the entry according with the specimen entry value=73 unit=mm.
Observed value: value=96.81 unit=mm
